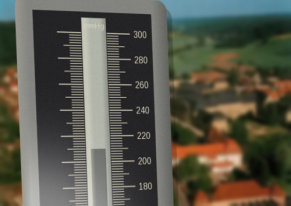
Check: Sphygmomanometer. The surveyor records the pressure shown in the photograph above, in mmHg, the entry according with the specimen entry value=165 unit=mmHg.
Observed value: value=210 unit=mmHg
